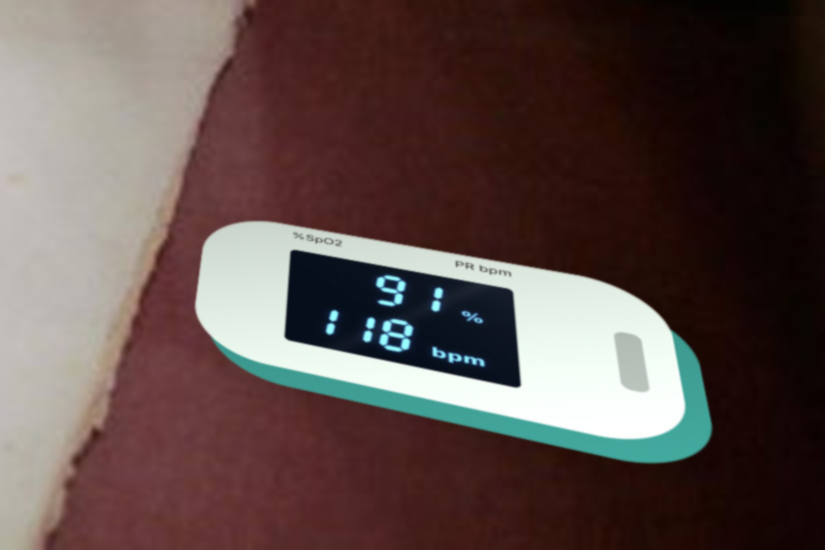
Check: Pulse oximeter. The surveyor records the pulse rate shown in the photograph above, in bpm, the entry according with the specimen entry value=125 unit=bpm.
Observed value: value=118 unit=bpm
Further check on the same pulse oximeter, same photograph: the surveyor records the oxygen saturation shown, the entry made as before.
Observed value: value=91 unit=%
